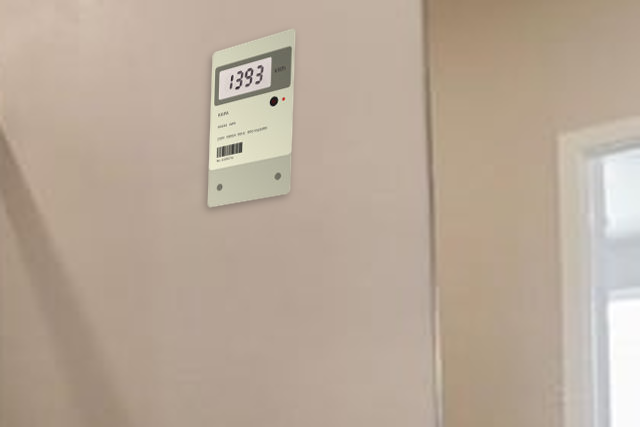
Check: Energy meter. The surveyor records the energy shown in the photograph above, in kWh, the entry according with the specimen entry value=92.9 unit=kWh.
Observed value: value=1393 unit=kWh
